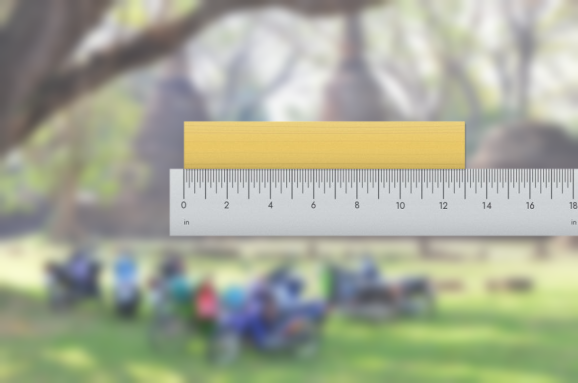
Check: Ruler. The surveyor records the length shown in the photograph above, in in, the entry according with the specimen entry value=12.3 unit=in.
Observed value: value=13 unit=in
